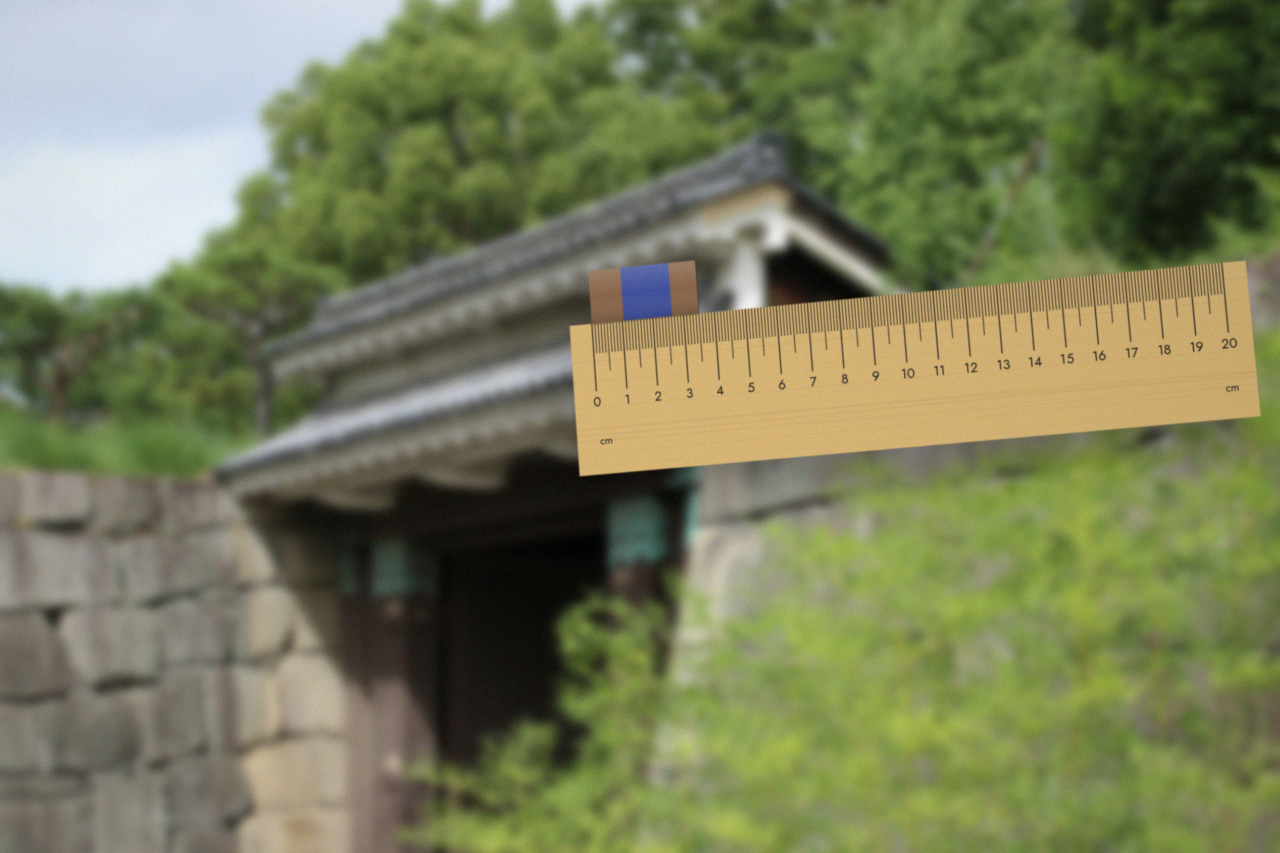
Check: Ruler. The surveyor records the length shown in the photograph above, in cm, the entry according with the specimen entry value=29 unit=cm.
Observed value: value=3.5 unit=cm
